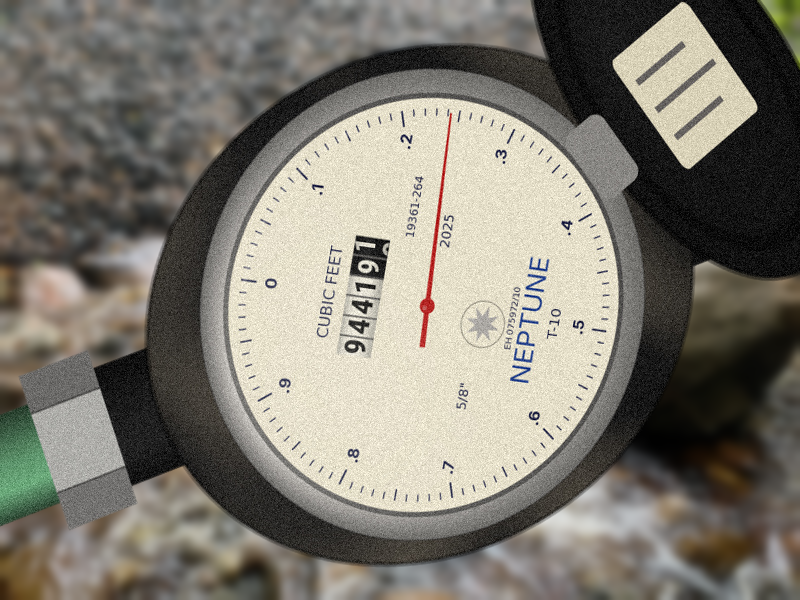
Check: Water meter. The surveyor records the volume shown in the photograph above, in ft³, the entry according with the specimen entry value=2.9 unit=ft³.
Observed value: value=944191.24 unit=ft³
